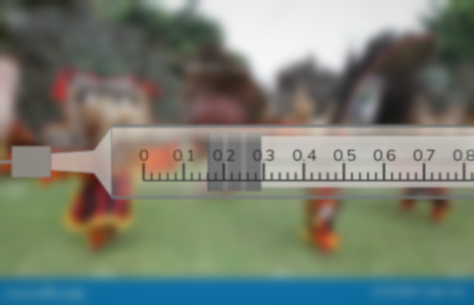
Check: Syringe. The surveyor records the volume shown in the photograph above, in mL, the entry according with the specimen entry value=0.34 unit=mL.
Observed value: value=0.16 unit=mL
